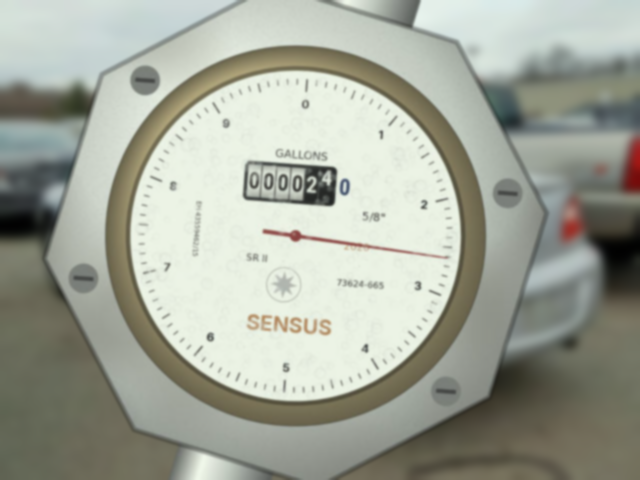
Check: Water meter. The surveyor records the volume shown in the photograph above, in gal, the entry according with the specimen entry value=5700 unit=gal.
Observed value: value=242.6 unit=gal
